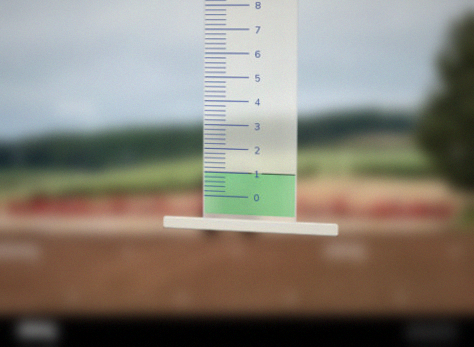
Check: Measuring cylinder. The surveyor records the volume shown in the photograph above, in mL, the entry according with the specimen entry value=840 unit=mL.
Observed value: value=1 unit=mL
